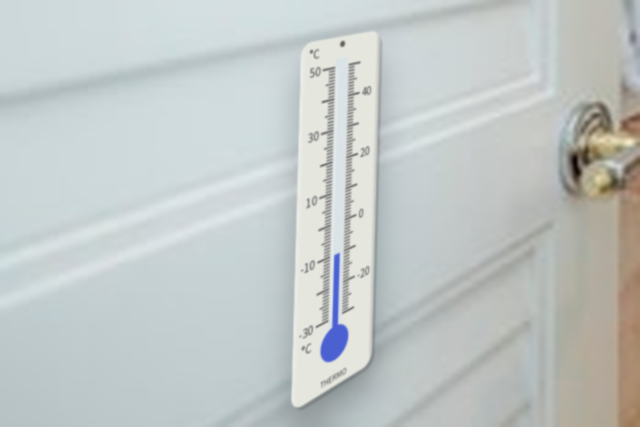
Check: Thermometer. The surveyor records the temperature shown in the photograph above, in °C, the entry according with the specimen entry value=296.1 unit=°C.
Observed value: value=-10 unit=°C
